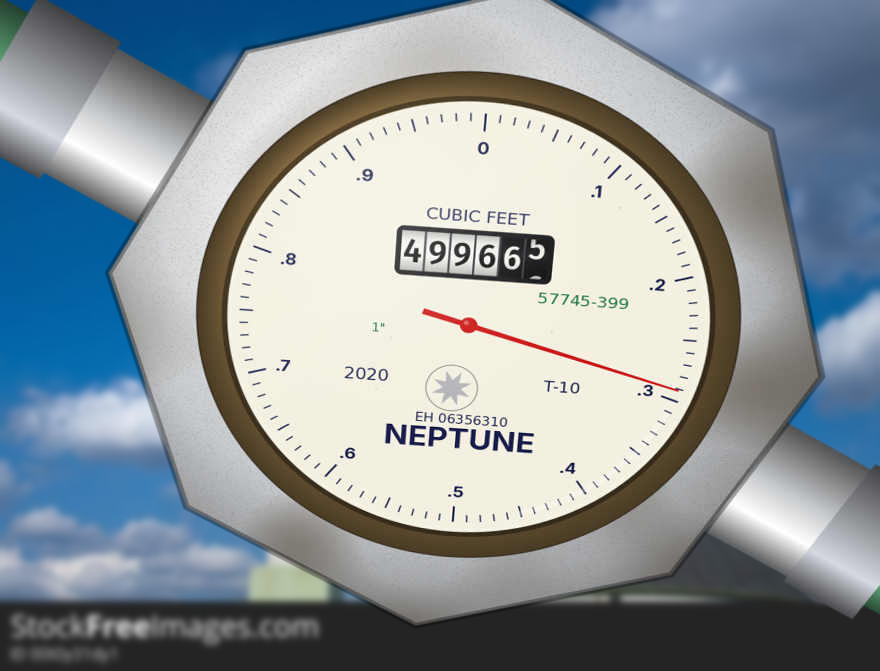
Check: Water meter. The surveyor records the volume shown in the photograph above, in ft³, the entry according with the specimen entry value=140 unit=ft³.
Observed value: value=499665.29 unit=ft³
